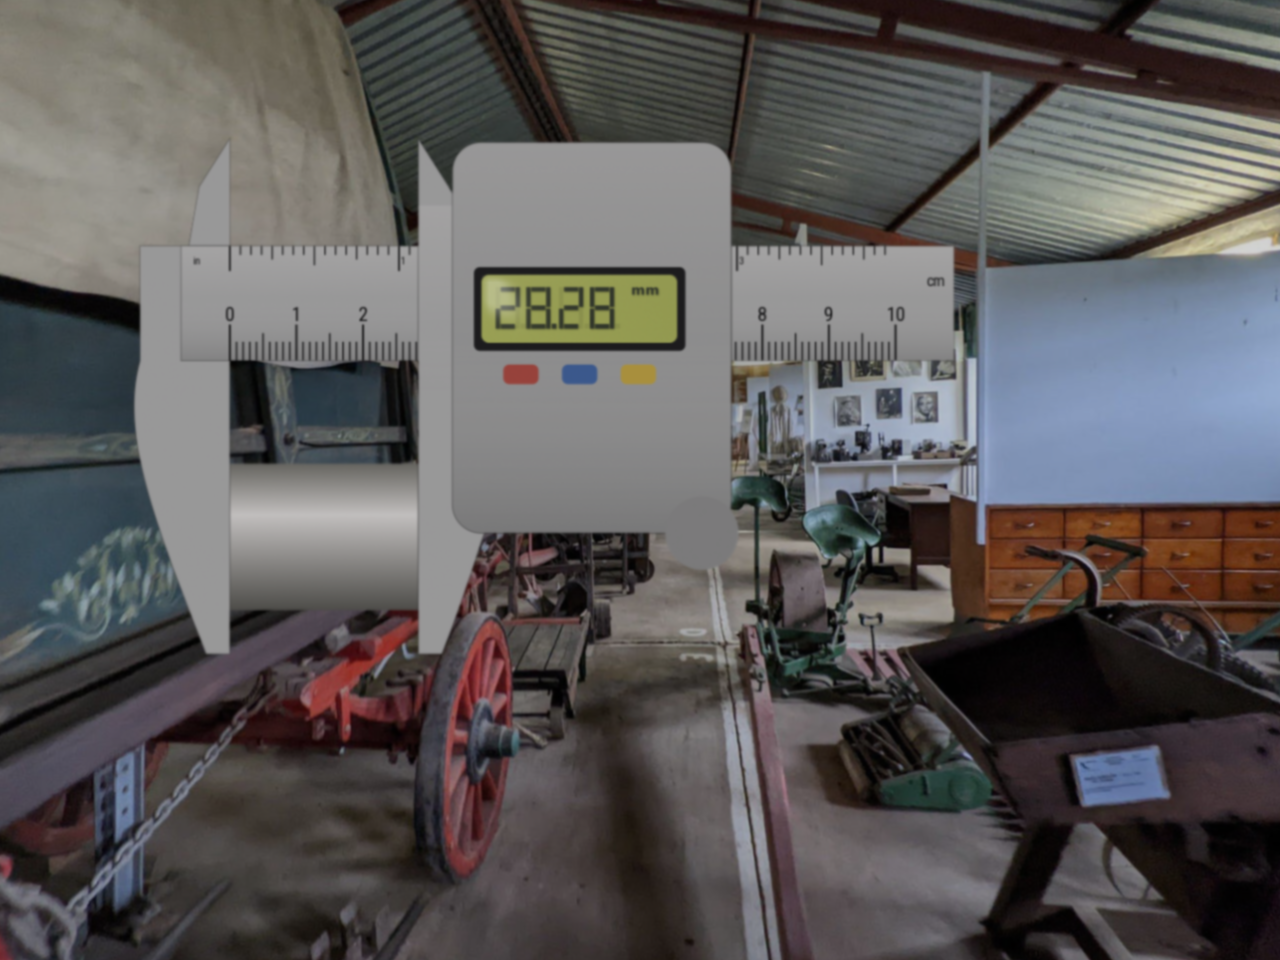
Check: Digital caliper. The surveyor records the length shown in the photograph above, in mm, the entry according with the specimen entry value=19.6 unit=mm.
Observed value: value=28.28 unit=mm
